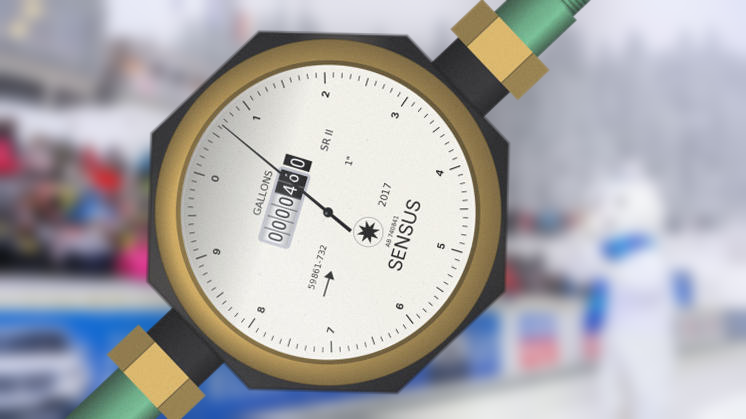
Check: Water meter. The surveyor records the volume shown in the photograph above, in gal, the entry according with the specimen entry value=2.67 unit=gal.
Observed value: value=460.6 unit=gal
